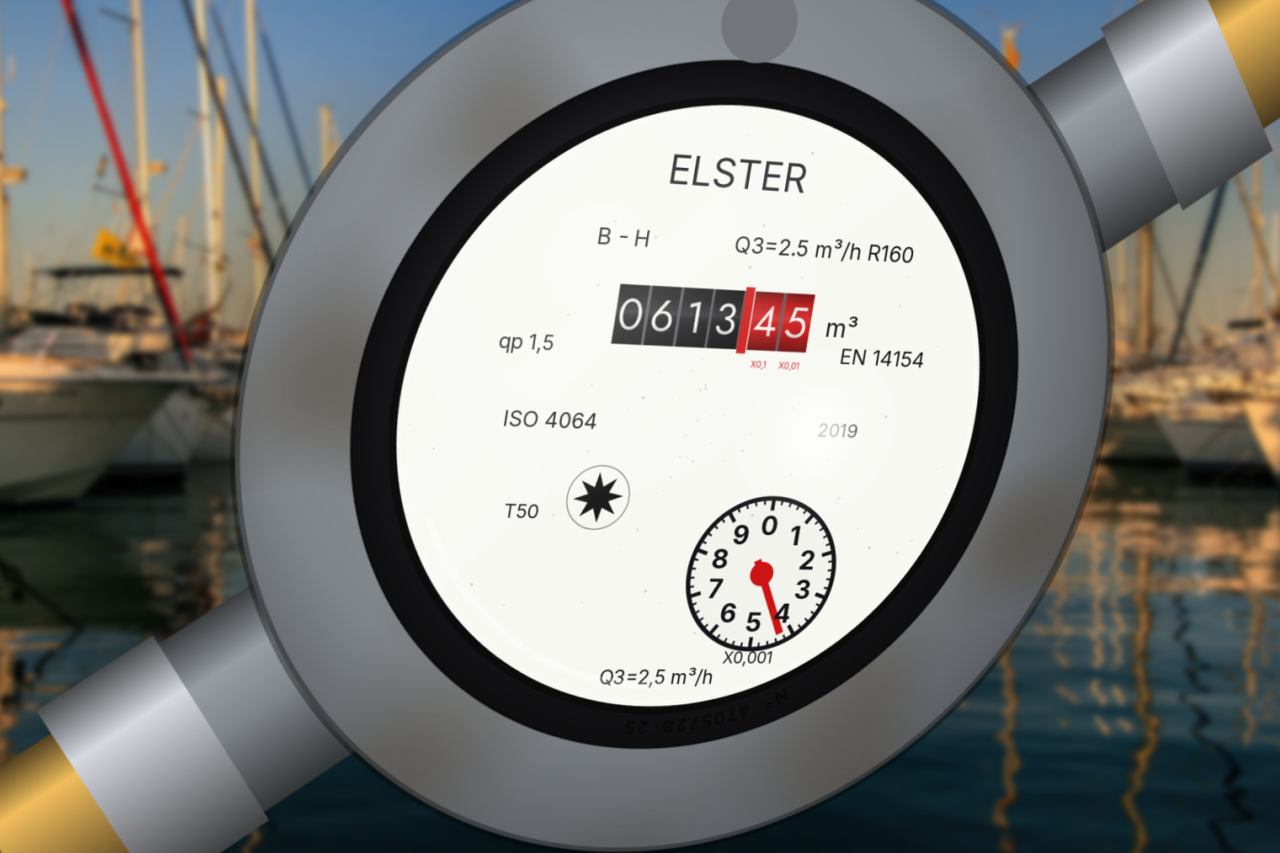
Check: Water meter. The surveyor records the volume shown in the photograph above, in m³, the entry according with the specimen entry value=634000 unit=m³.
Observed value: value=613.454 unit=m³
